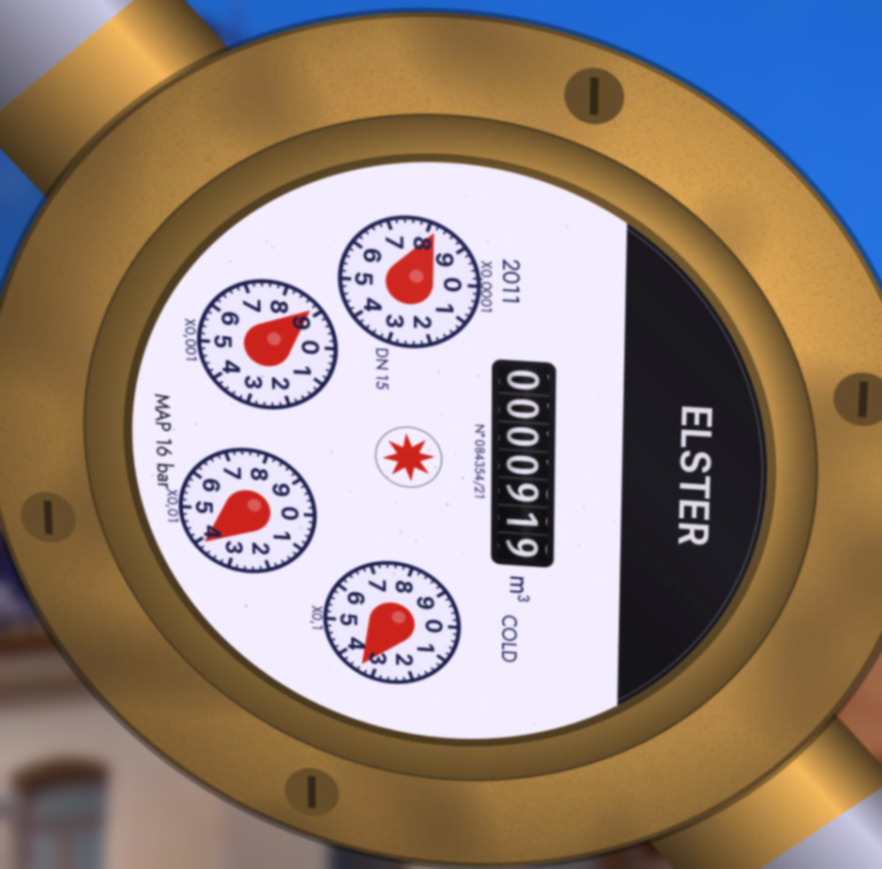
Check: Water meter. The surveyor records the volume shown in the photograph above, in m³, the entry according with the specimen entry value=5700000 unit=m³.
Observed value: value=919.3388 unit=m³
